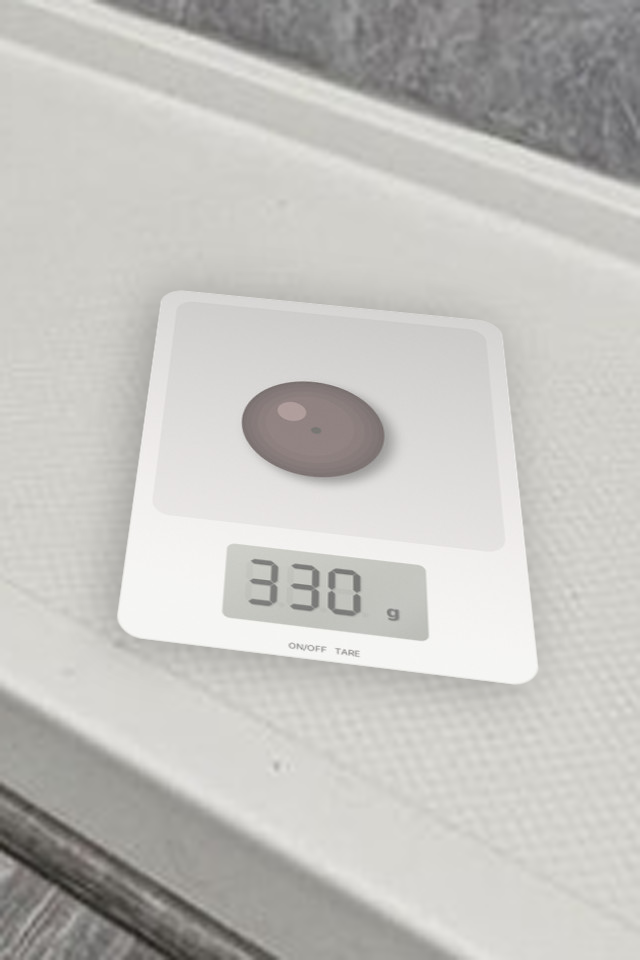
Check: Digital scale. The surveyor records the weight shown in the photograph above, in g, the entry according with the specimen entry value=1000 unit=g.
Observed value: value=330 unit=g
